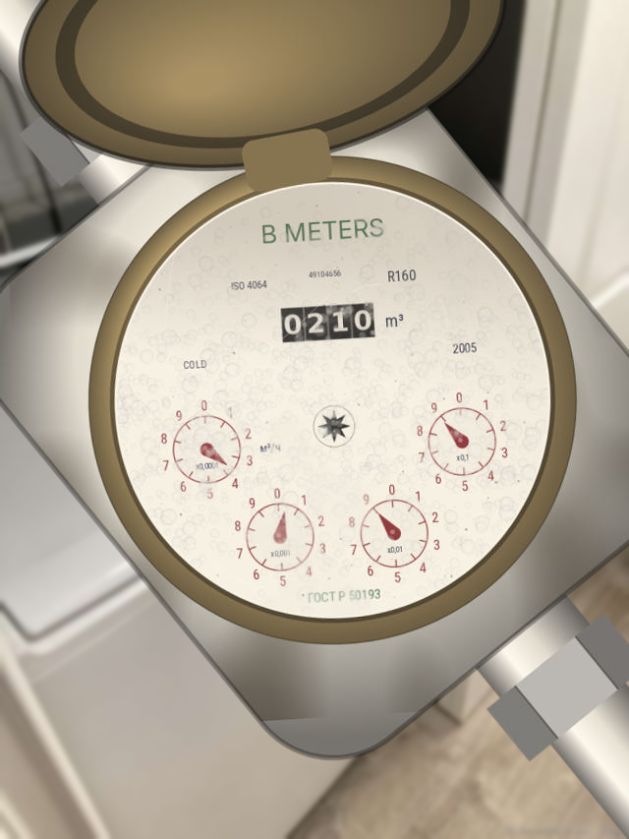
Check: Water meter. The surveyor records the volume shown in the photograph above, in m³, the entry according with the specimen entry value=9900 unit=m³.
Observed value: value=210.8903 unit=m³
